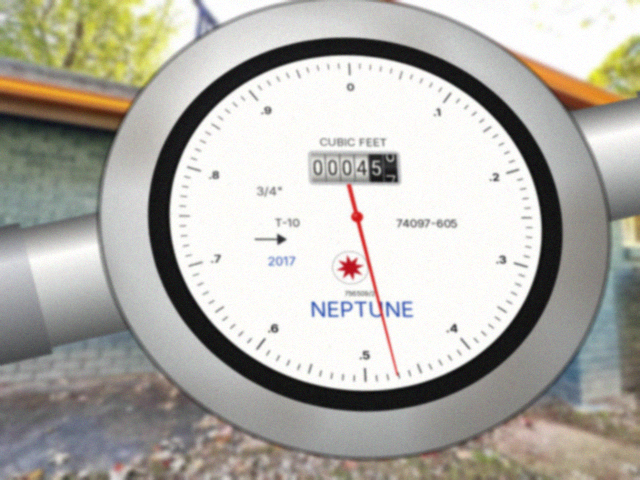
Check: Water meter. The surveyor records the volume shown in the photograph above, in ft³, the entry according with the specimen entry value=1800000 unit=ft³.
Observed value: value=456.47 unit=ft³
